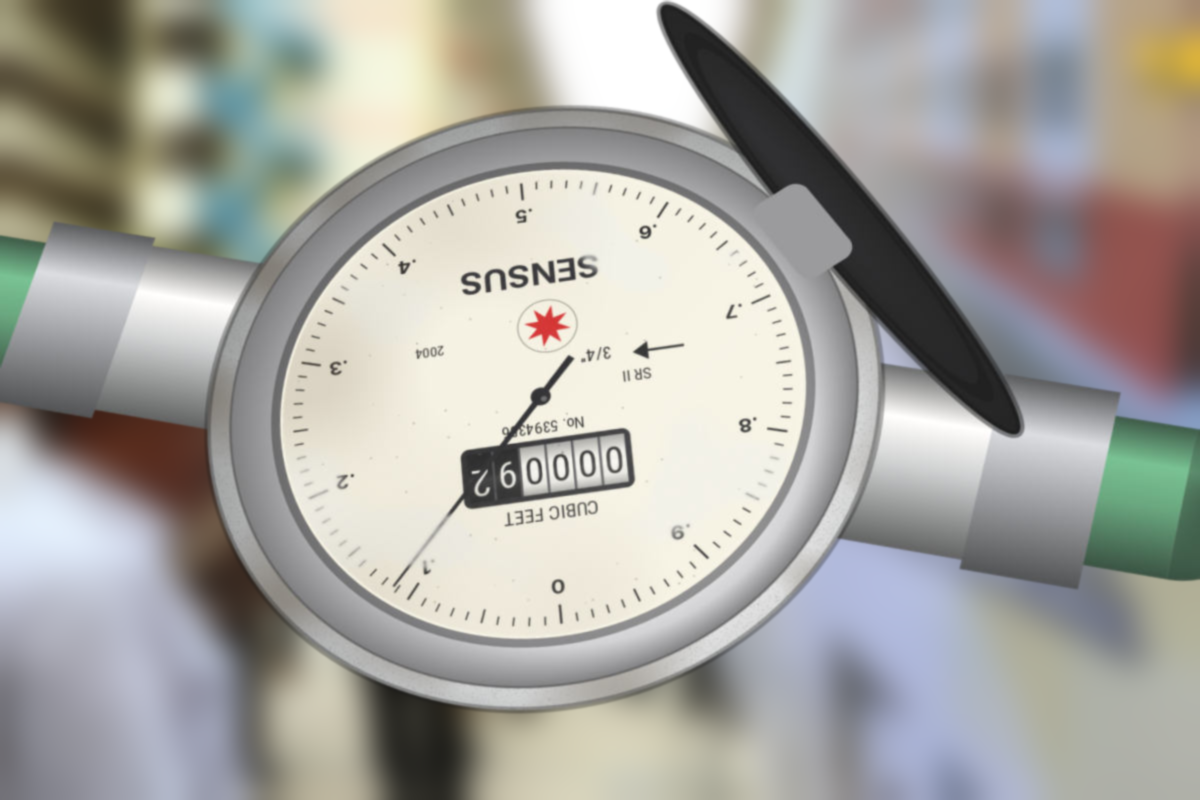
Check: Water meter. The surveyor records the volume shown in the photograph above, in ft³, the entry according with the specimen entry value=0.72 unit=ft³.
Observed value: value=92.11 unit=ft³
